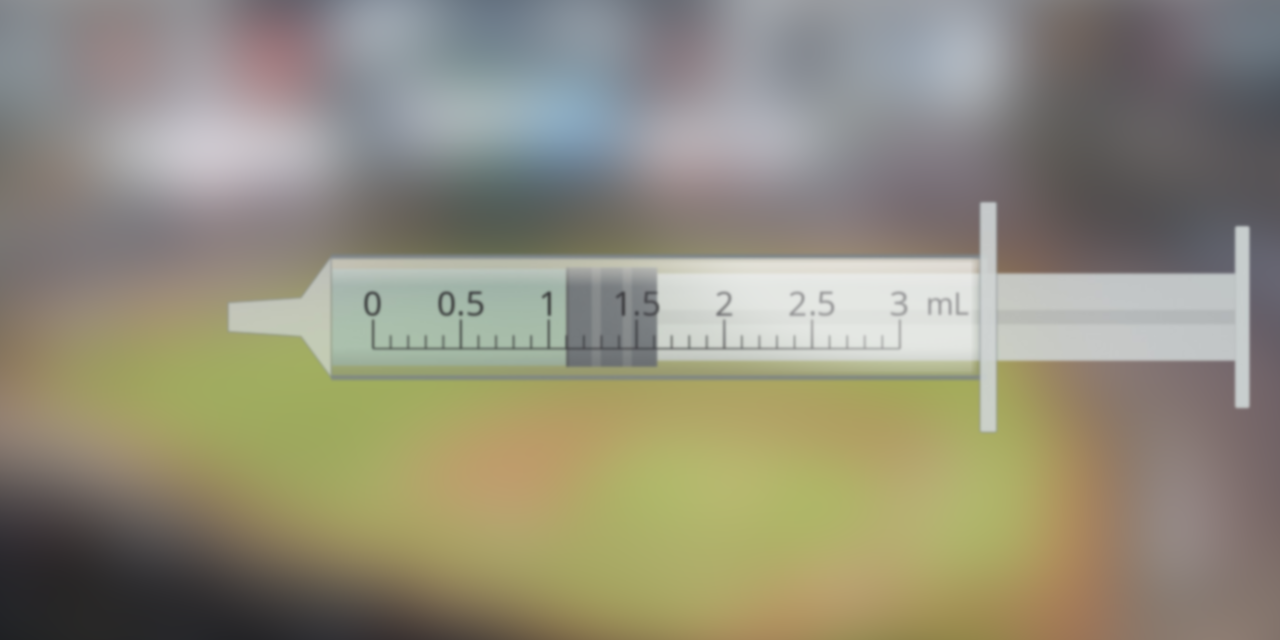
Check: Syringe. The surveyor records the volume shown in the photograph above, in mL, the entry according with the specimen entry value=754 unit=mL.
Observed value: value=1.1 unit=mL
